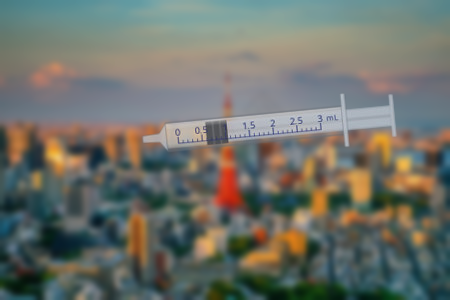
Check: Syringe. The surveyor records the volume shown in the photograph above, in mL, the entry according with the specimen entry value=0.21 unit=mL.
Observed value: value=0.6 unit=mL
